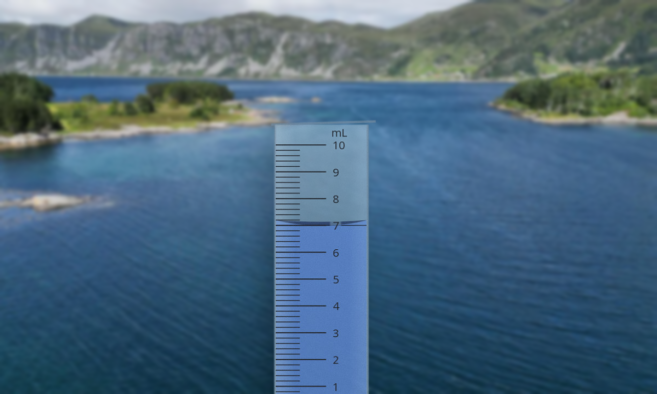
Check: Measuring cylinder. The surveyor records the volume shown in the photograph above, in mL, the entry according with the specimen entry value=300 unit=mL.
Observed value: value=7 unit=mL
